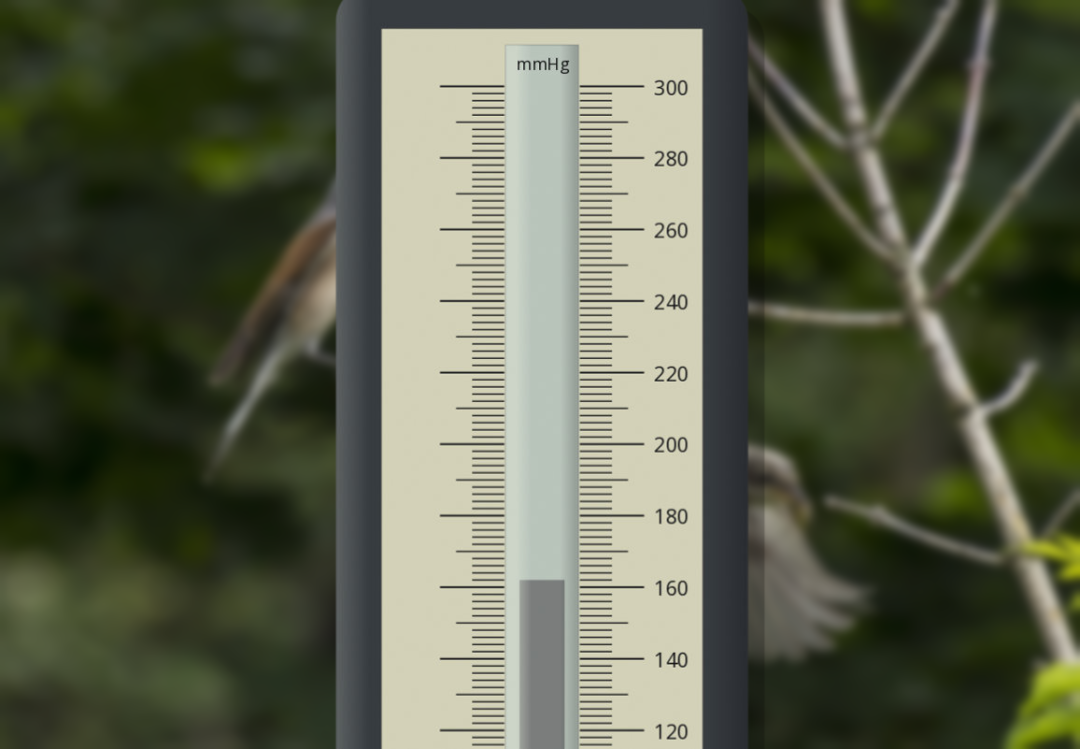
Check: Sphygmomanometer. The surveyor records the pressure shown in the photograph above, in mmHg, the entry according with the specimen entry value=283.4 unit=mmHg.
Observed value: value=162 unit=mmHg
